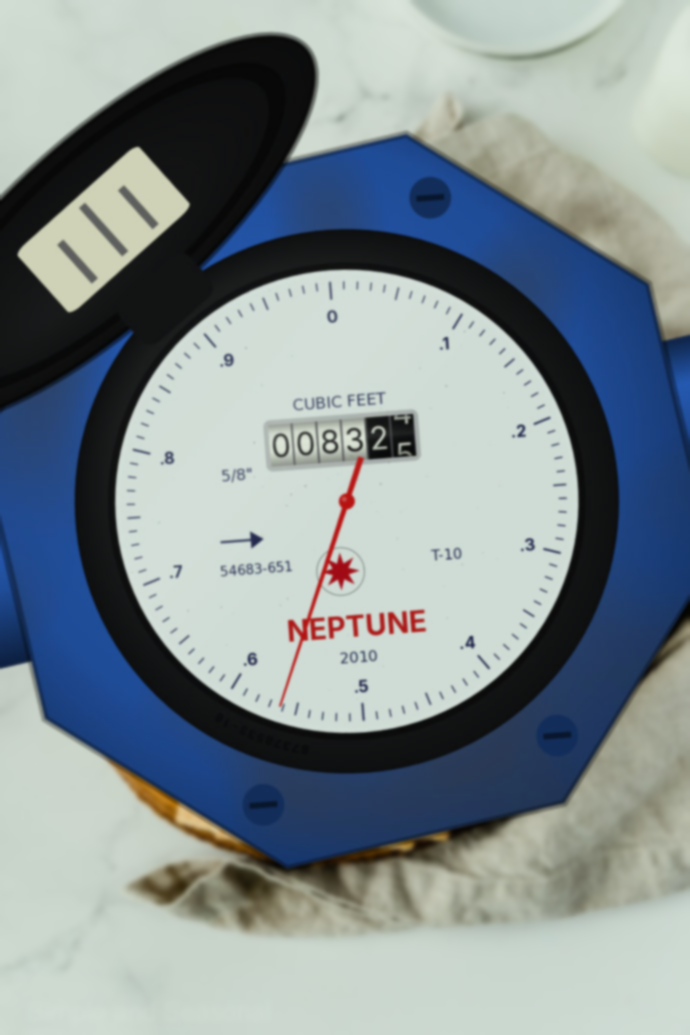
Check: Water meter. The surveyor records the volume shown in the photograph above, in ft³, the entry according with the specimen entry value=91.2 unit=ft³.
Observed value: value=8324.56 unit=ft³
